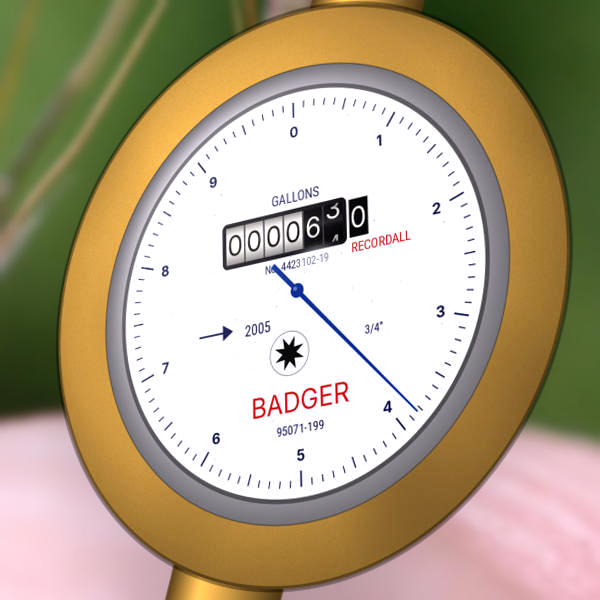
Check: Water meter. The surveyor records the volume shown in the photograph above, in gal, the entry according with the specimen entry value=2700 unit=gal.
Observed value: value=633.8 unit=gal
